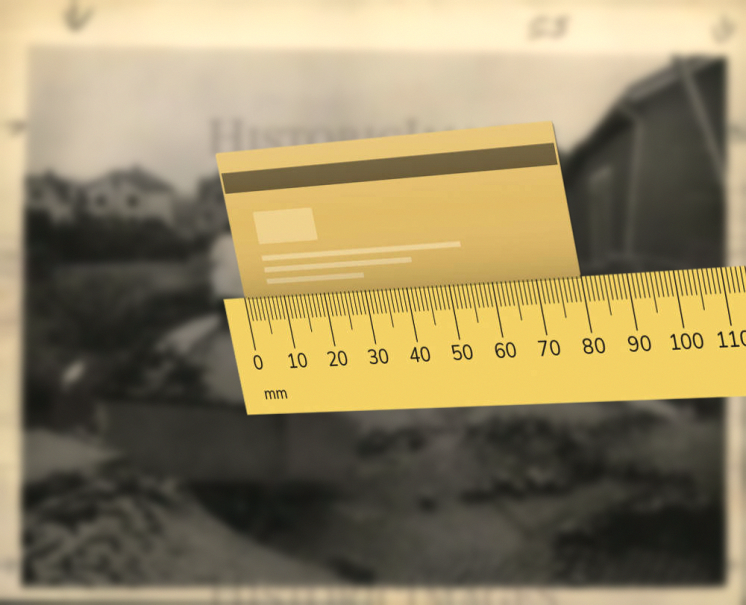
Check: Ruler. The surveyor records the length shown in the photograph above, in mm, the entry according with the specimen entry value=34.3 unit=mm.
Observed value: value=80 unit=mm
